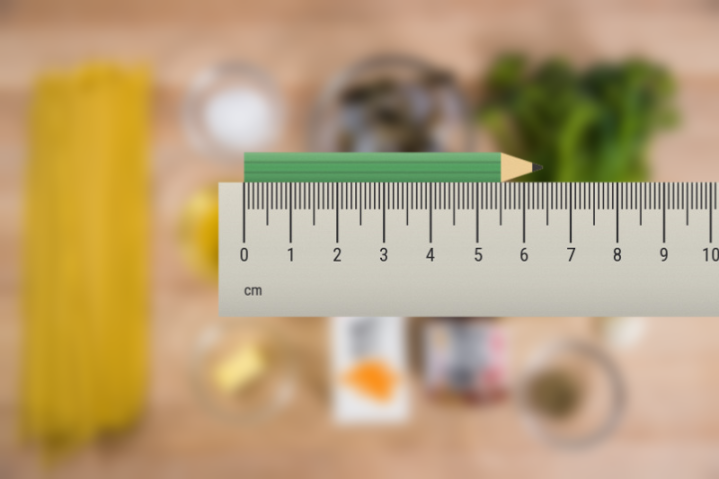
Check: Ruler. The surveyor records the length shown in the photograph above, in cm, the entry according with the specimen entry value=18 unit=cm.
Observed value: value=6.4 unit=cm
